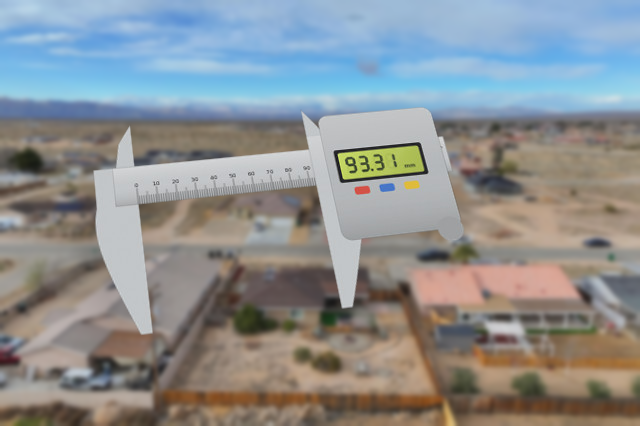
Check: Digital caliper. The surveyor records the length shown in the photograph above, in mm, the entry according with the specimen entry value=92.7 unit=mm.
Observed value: value=93.31 unit=mm
